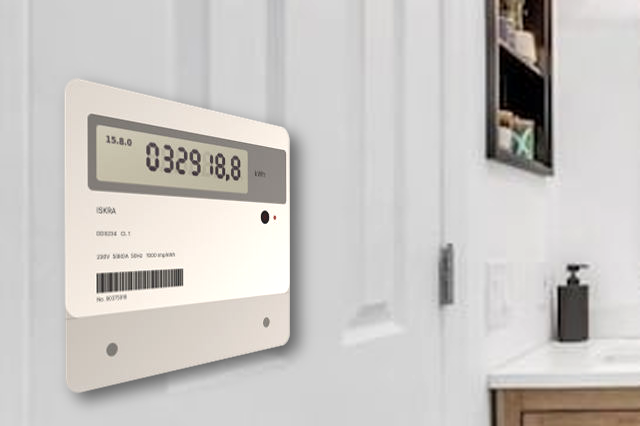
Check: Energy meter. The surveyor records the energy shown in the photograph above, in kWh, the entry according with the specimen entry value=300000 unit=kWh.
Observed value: value=32918.8 unit=kWh
